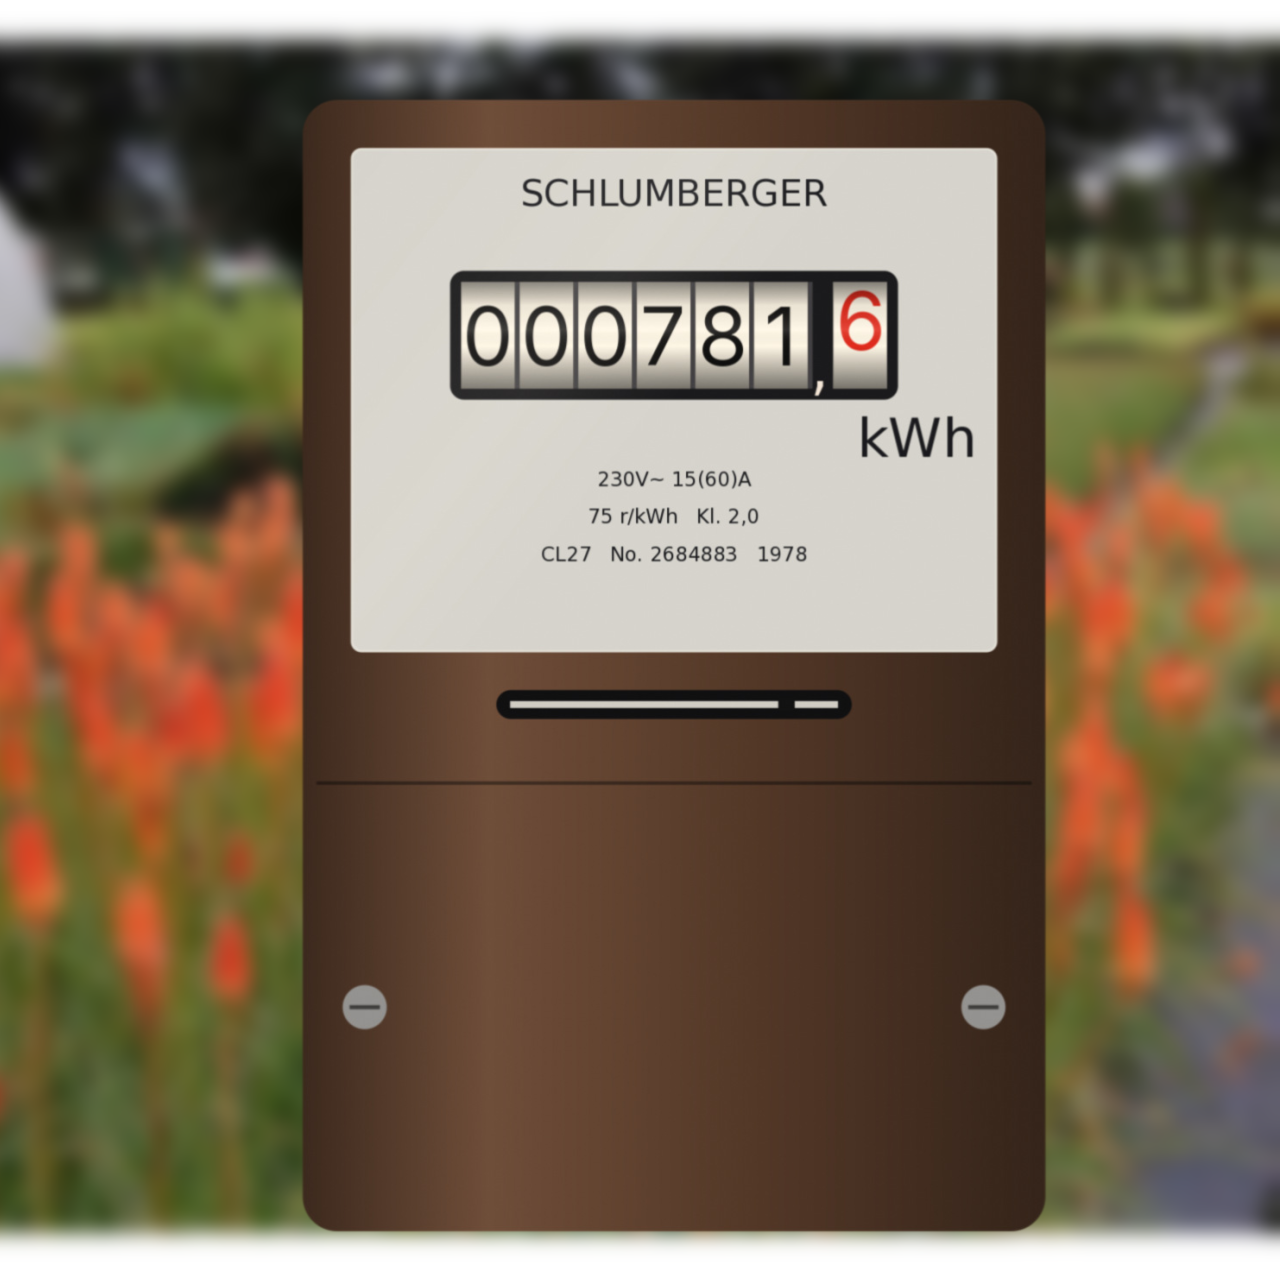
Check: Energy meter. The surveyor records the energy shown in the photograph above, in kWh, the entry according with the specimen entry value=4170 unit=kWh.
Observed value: value=781.6 unit=kWh
